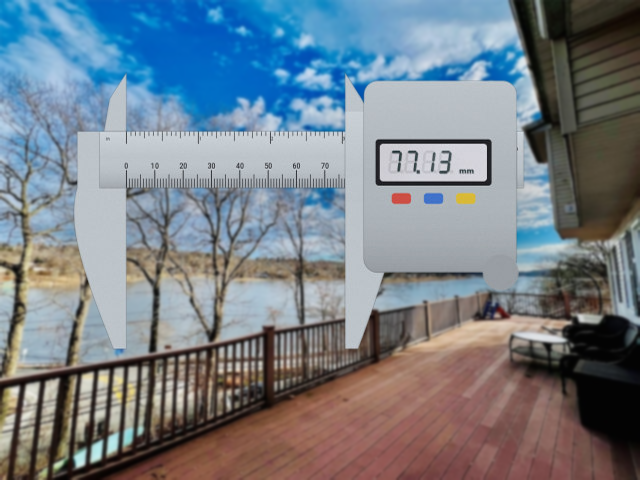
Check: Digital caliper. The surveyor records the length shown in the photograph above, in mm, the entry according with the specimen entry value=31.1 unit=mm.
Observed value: value=77.13 unit=mm
